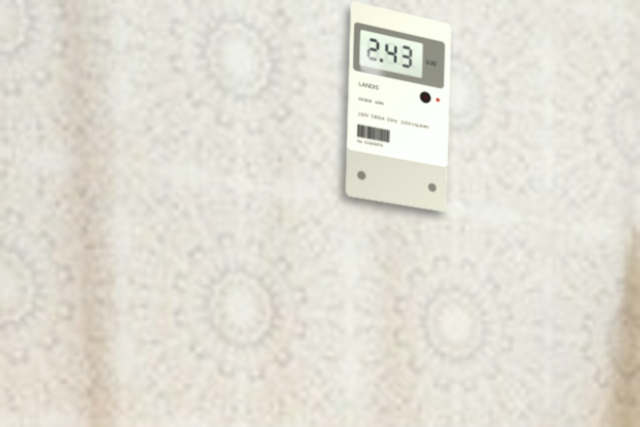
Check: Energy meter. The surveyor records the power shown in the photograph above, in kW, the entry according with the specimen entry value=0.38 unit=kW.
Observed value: value=2.43 unit=kW
